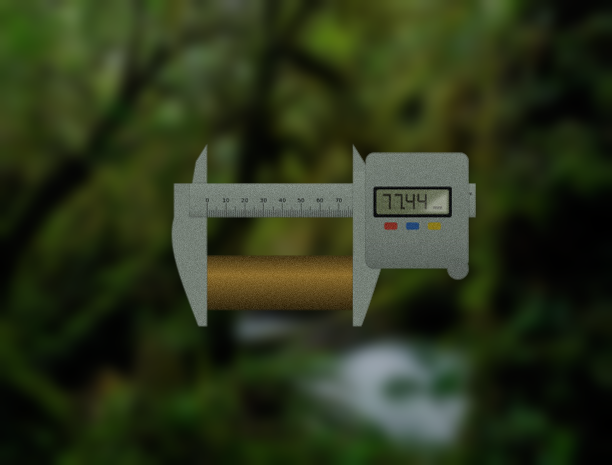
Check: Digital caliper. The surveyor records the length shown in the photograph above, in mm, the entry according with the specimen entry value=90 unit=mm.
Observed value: value=77.44 unit=mm
